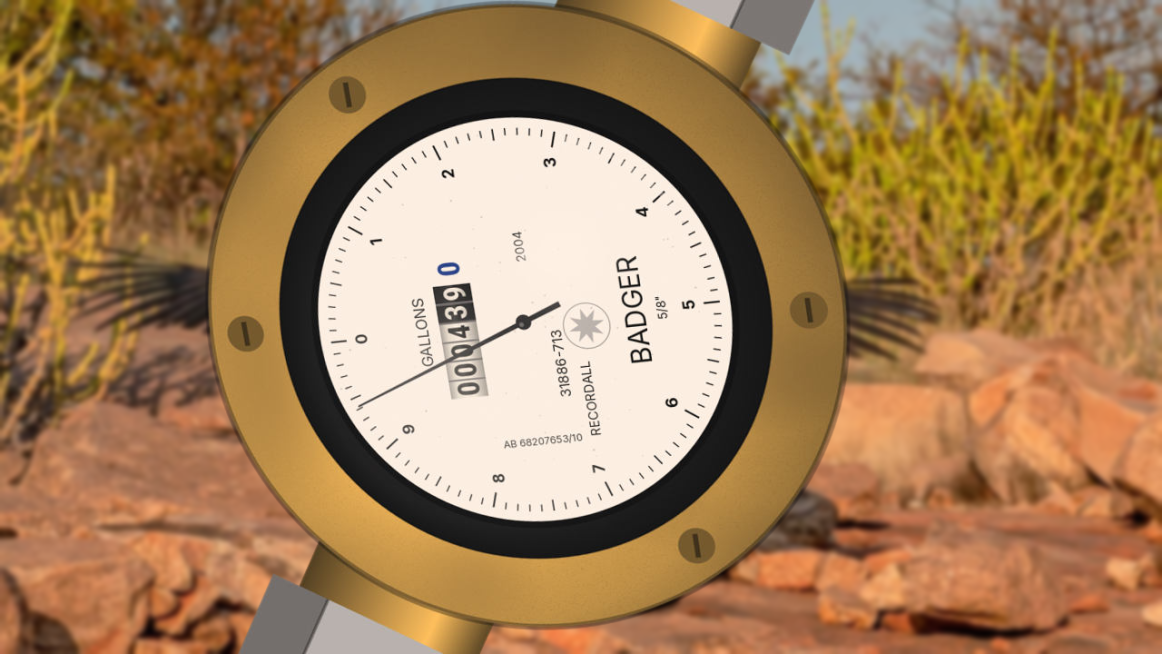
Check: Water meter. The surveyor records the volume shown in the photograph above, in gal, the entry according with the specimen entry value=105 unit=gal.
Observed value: value=4389.4 unit=gal
